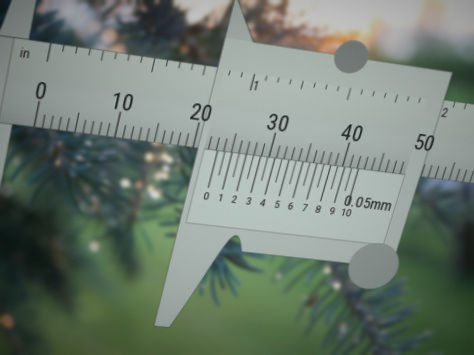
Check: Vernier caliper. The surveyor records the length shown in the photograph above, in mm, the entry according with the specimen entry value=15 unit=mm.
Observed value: value=23.2 unit=mm
